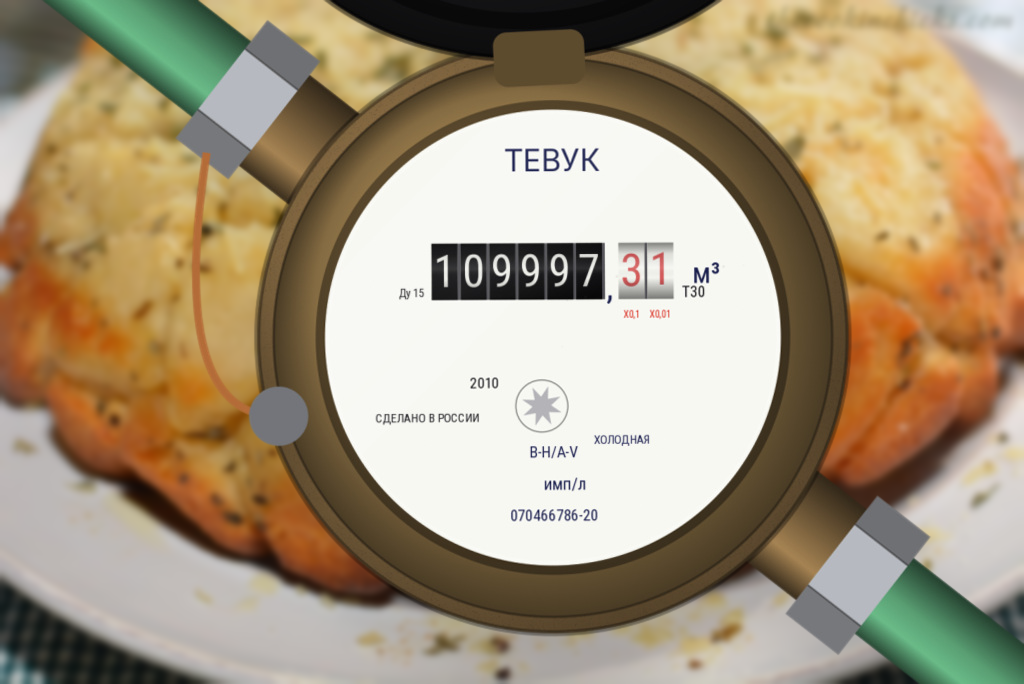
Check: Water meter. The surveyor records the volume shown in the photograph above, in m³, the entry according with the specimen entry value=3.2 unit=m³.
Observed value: value=109997.31 unit=m³
